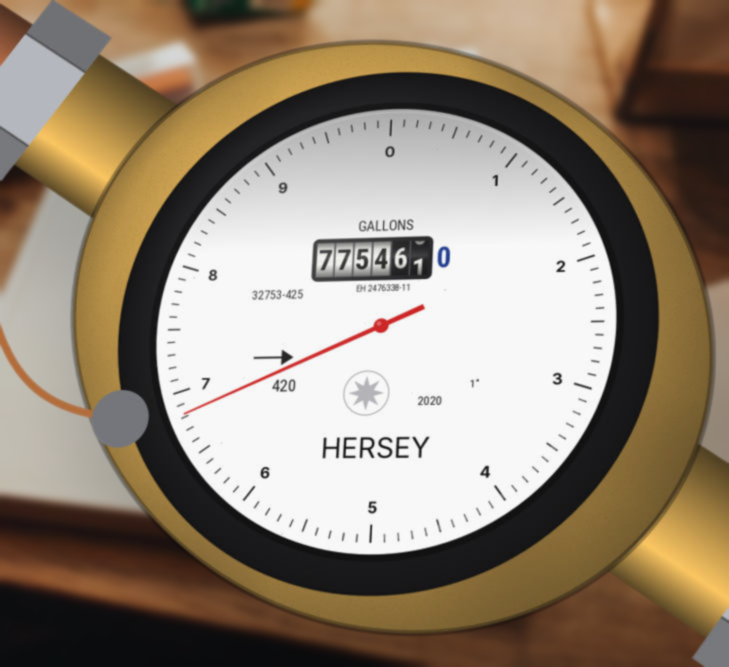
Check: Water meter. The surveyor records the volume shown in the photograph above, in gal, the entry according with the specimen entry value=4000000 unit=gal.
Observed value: value=7754606.8 unit=gal
